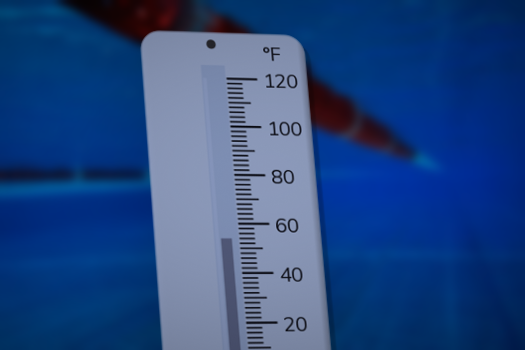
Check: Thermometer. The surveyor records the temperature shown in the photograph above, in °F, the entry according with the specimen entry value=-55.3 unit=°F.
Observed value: value=54 unit=°F
